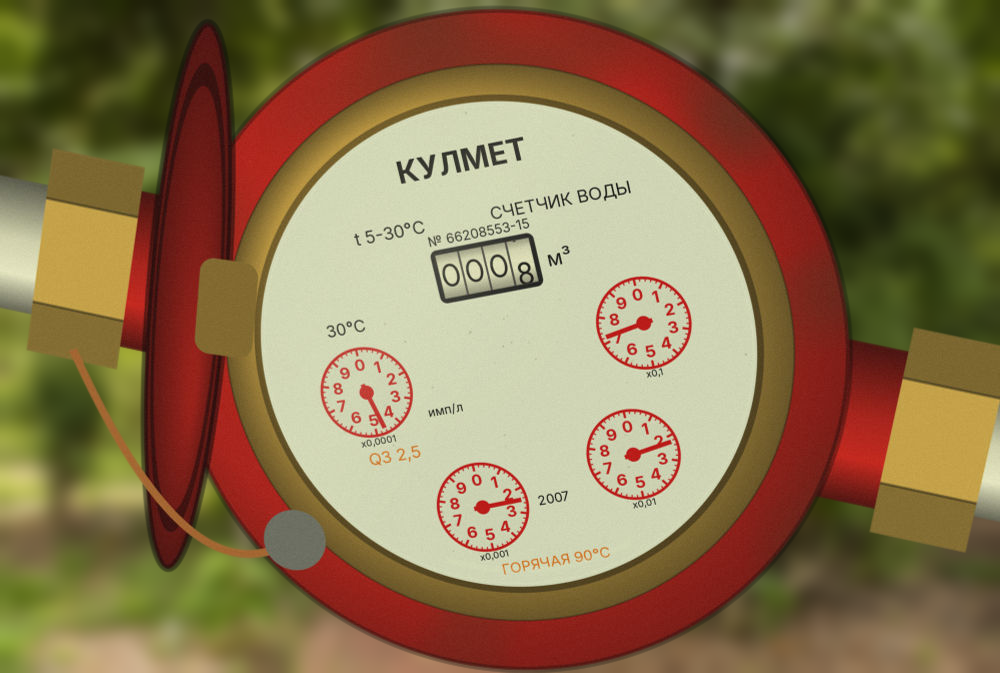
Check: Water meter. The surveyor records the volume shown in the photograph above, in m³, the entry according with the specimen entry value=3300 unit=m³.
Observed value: value=7.7224 unit=m³
